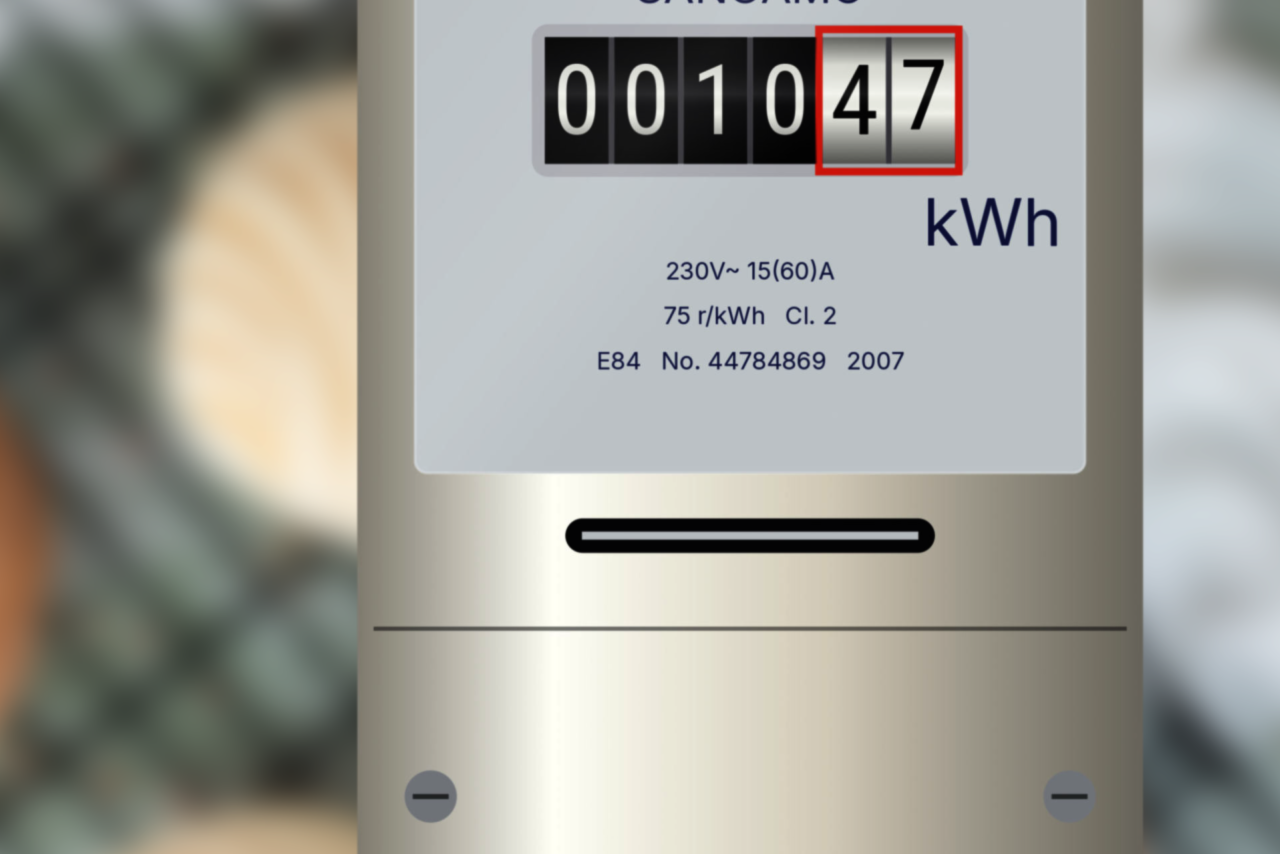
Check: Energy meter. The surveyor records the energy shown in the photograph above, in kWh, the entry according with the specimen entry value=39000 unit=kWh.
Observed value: value=10.47 unit=kWh
